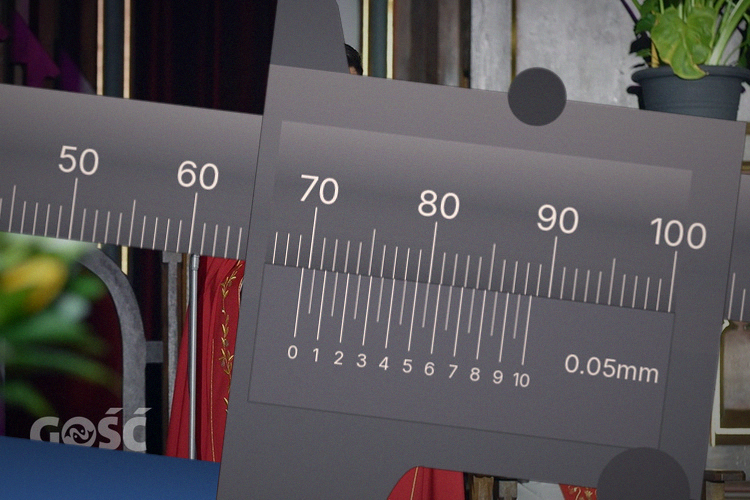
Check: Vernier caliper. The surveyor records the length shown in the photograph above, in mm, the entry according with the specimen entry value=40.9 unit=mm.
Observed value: value=69.5 unit=mm
